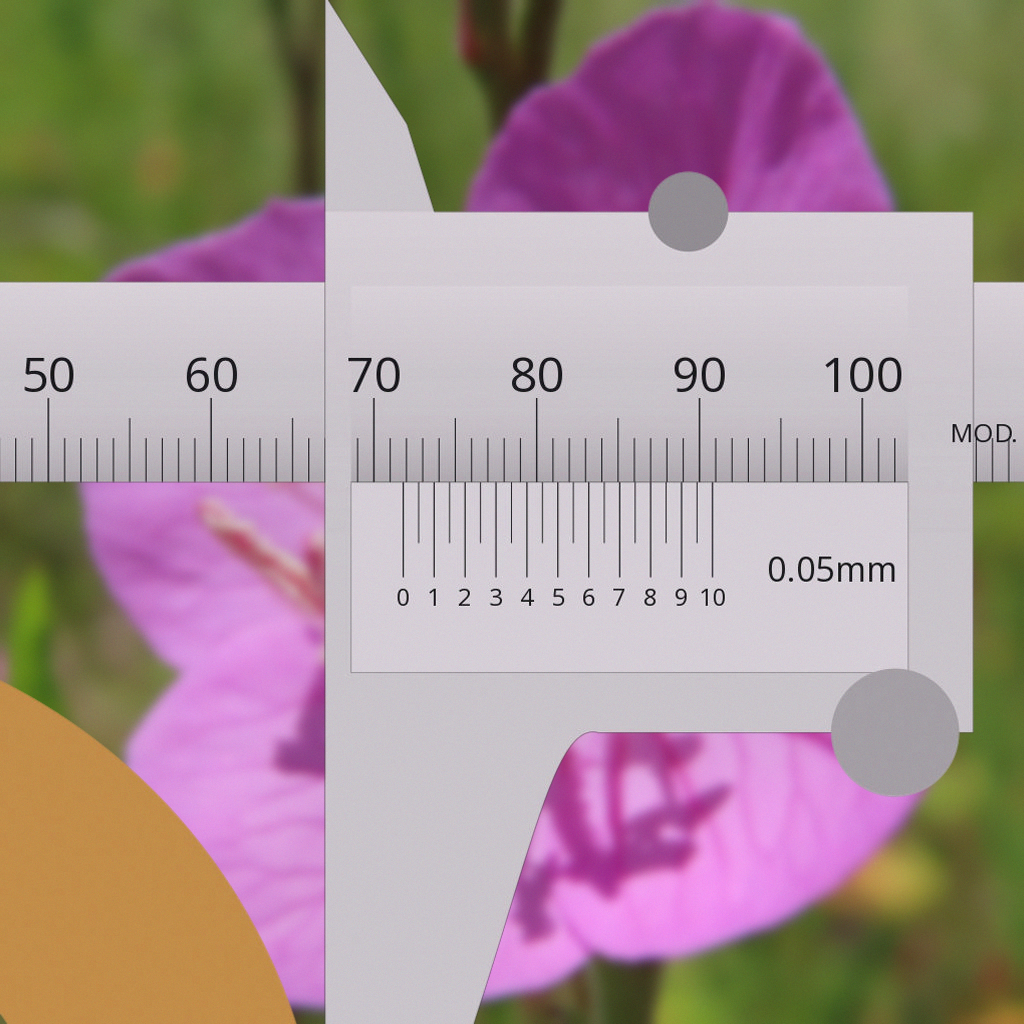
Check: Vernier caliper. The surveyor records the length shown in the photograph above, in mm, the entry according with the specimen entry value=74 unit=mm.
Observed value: value=71.8 unit=mm
